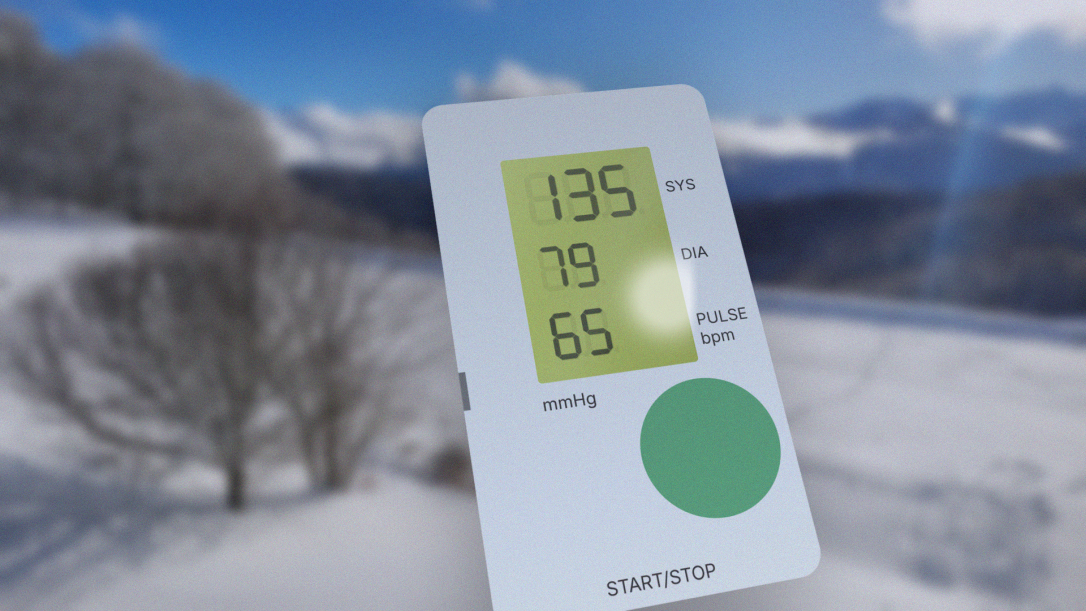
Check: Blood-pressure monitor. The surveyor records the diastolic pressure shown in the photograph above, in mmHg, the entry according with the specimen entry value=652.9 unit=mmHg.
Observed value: value=79 unit=mmHg
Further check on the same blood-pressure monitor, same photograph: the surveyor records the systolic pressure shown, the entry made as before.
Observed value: value=135 unit=mmHg
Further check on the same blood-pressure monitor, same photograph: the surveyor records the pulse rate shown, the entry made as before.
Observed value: value=65 unit=bpm
